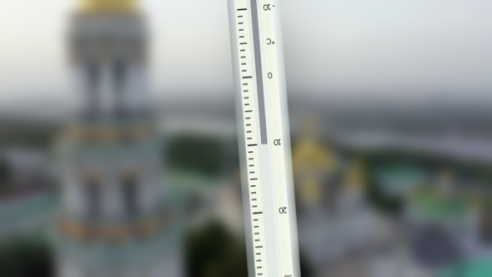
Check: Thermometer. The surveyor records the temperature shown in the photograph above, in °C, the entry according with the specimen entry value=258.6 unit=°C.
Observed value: value=10 unit=°C
